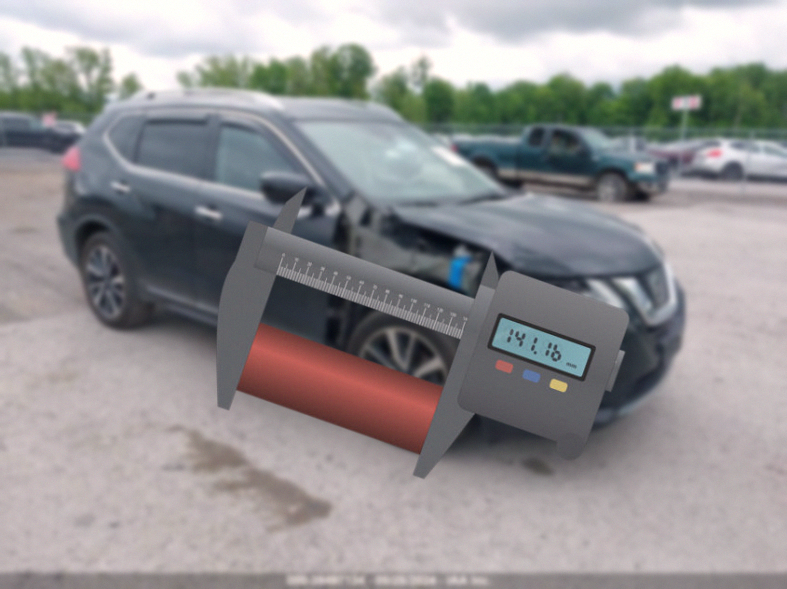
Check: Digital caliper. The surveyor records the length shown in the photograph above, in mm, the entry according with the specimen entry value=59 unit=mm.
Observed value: value=141.16 unit=mm
